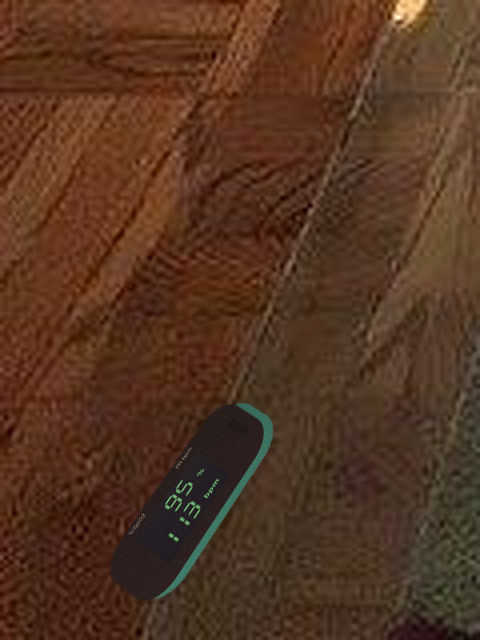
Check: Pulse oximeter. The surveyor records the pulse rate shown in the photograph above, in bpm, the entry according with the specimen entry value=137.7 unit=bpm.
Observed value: value=113 unit=bpm
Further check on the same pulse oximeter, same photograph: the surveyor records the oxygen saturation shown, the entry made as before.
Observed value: value=95 unit=%
